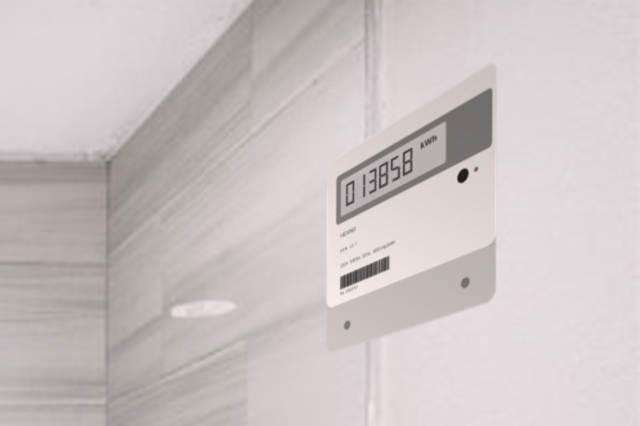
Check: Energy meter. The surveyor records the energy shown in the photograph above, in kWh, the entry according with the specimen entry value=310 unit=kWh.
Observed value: value=13858 unit=kWh
